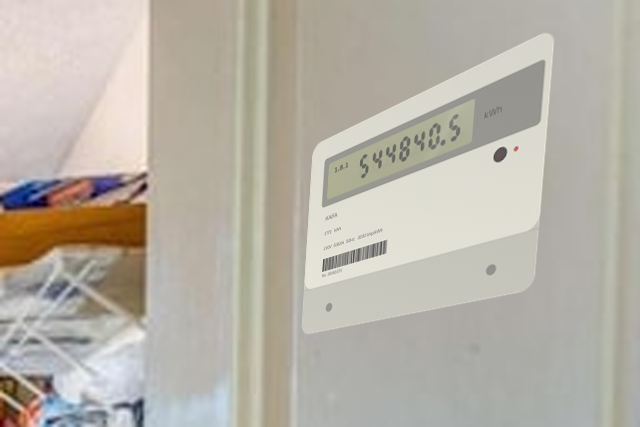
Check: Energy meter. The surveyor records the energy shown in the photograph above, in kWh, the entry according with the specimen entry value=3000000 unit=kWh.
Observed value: value=544840.5 unit=kWh
